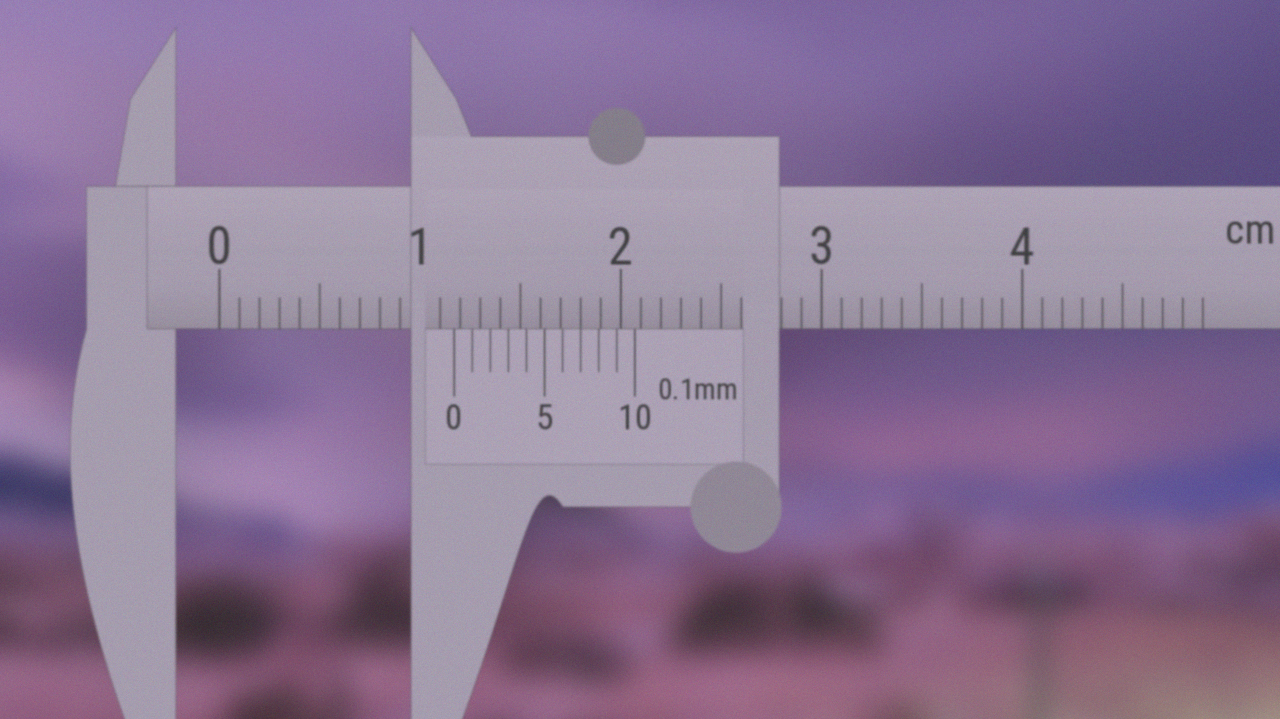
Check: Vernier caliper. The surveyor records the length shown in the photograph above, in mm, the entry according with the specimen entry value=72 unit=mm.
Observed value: value=11.7 unit=mm
